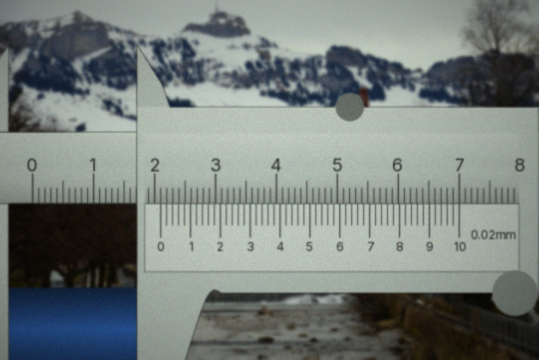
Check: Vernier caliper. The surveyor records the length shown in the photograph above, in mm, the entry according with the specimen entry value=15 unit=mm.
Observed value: value=21.0 unit=mm
